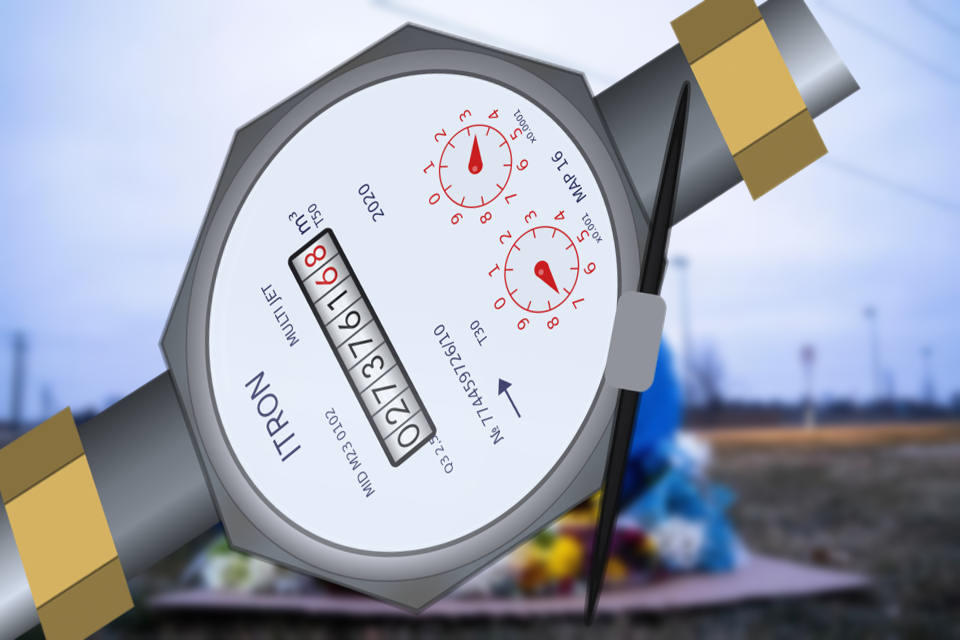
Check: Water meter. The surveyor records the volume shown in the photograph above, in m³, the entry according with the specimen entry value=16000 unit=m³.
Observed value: value=273761.6873 unit=m³
